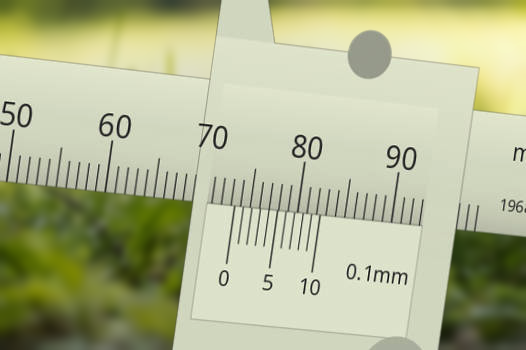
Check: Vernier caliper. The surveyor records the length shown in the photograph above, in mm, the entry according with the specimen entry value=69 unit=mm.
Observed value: value=73.4 unit=mm
